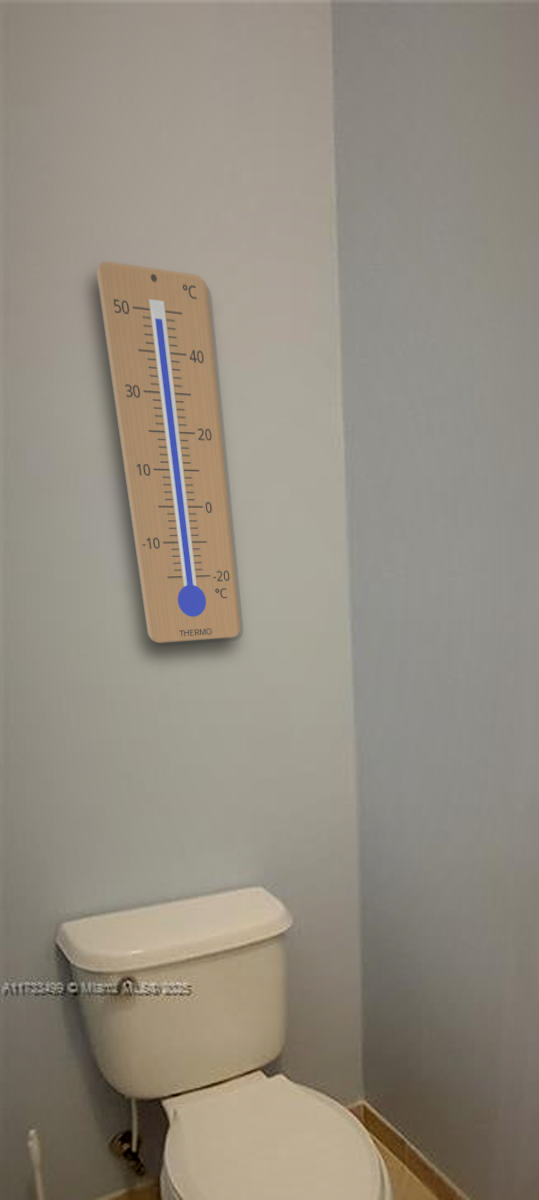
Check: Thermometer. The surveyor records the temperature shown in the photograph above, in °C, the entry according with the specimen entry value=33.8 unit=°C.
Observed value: value=48 unit=°C
